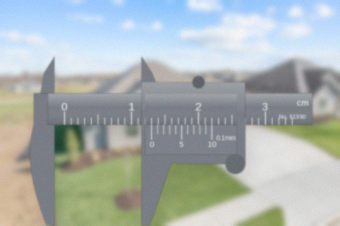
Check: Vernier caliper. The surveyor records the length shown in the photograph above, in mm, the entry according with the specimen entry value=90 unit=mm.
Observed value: value=13.0 unit=mm
